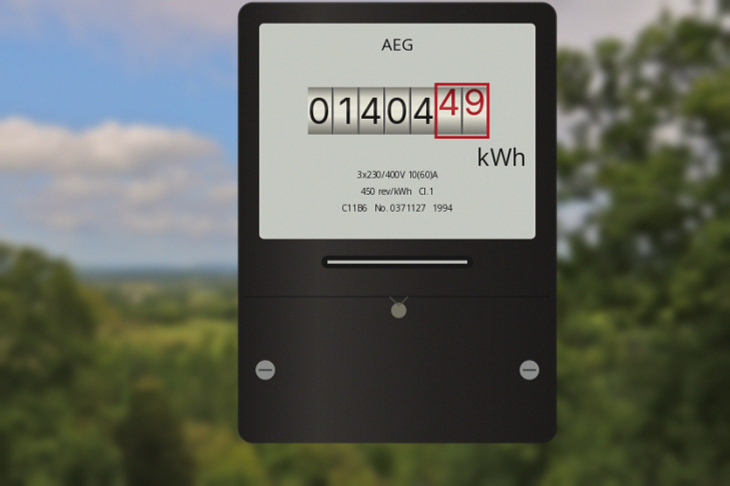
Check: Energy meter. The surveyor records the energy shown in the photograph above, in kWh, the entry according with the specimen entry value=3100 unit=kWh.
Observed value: value=1404.49 unit=kWh
